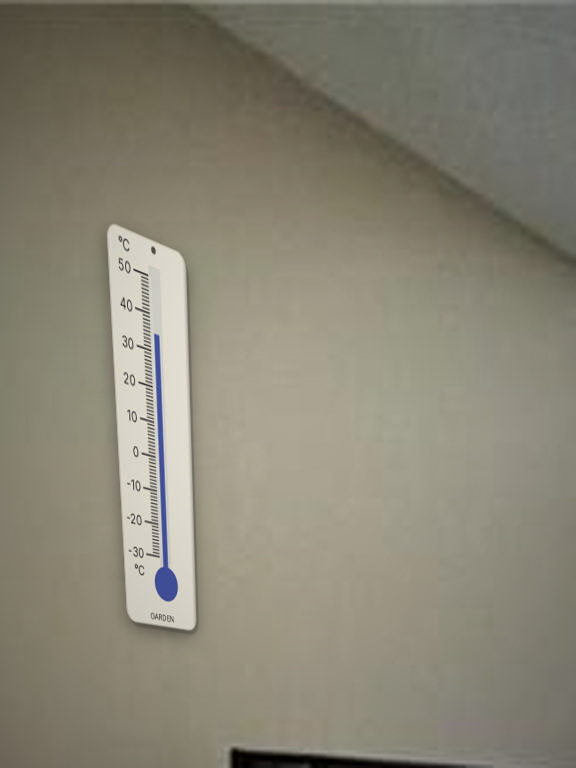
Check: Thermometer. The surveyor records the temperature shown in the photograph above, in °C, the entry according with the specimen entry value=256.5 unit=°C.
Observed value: value=35 unit=°C
